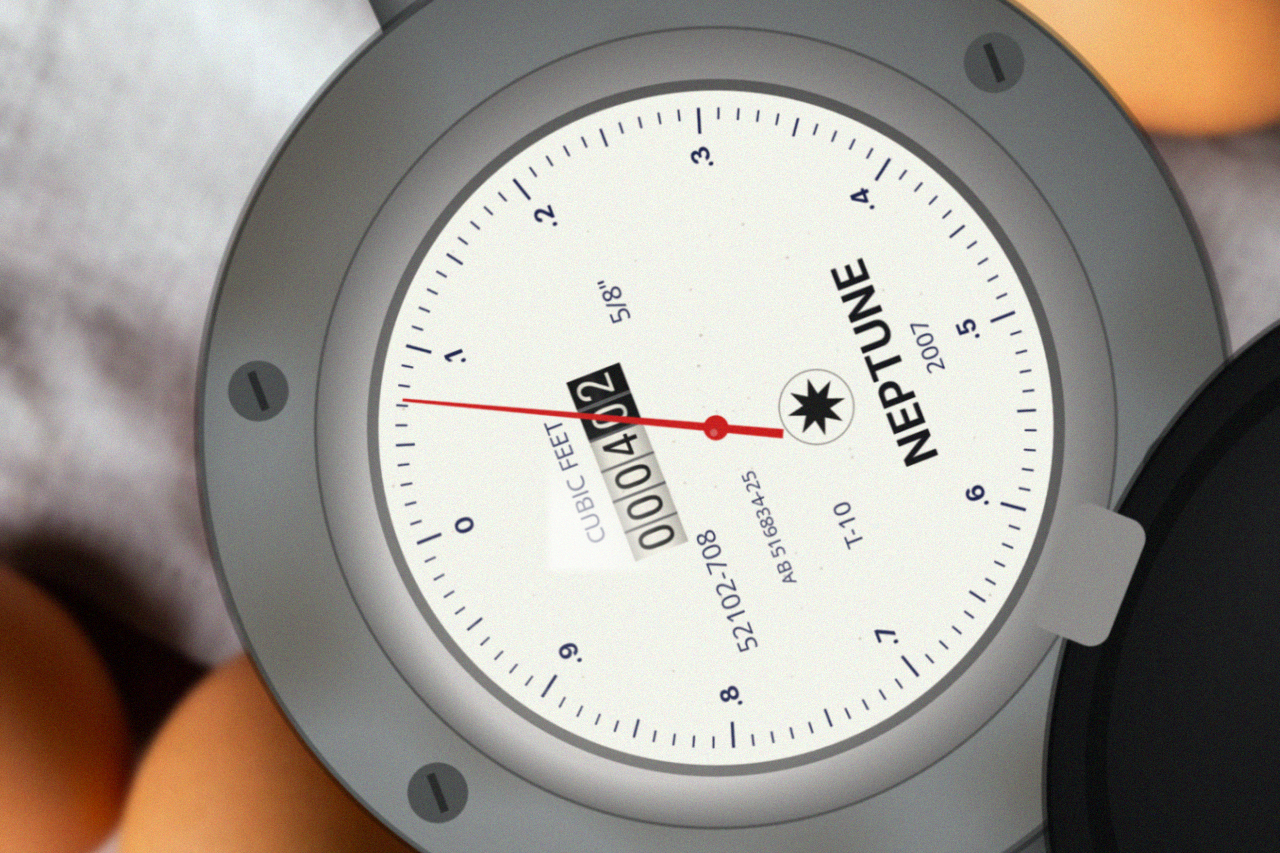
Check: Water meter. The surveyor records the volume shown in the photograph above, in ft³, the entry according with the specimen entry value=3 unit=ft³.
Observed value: value=402.07 unit=ft³
